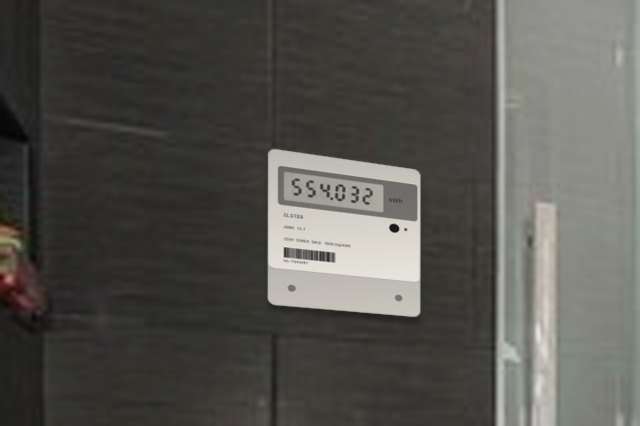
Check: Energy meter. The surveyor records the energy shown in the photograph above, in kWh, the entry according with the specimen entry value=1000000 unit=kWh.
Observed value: value=554.032 unit=kWh
